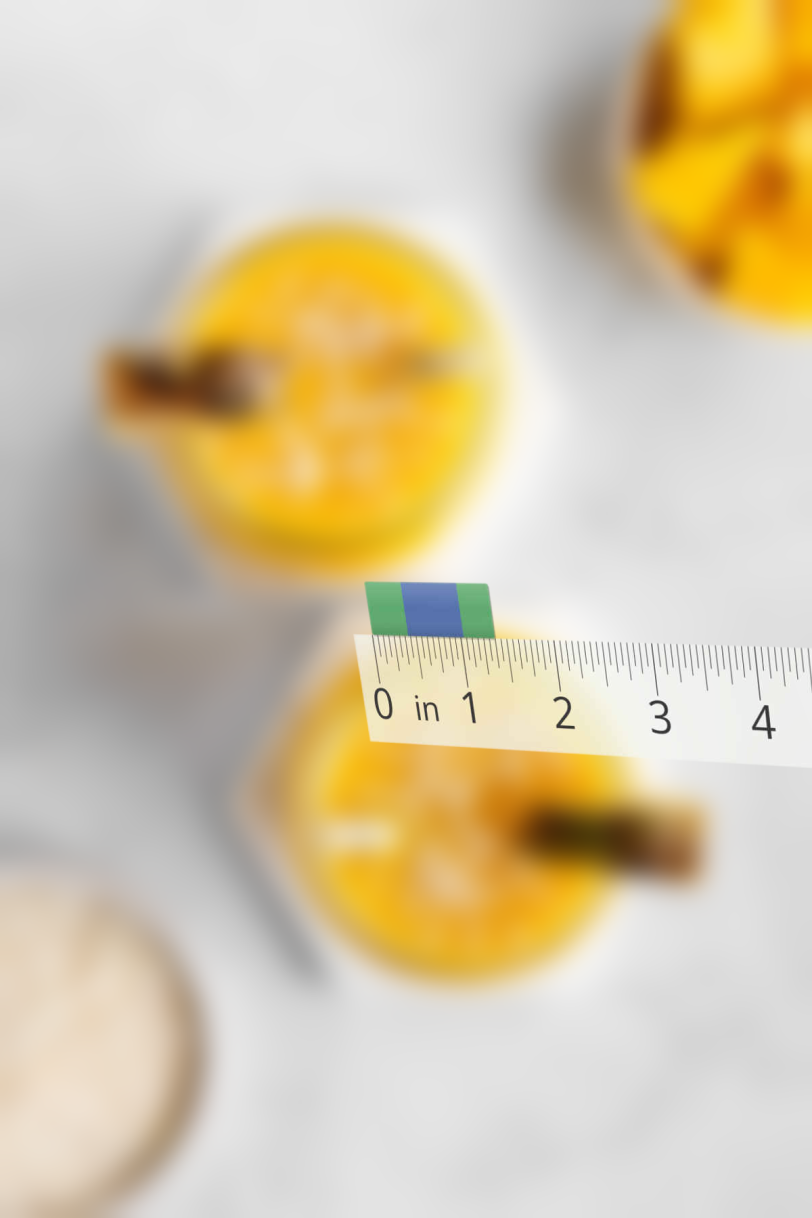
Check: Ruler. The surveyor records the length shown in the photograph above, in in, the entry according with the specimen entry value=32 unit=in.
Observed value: value=1.375 unit=in
